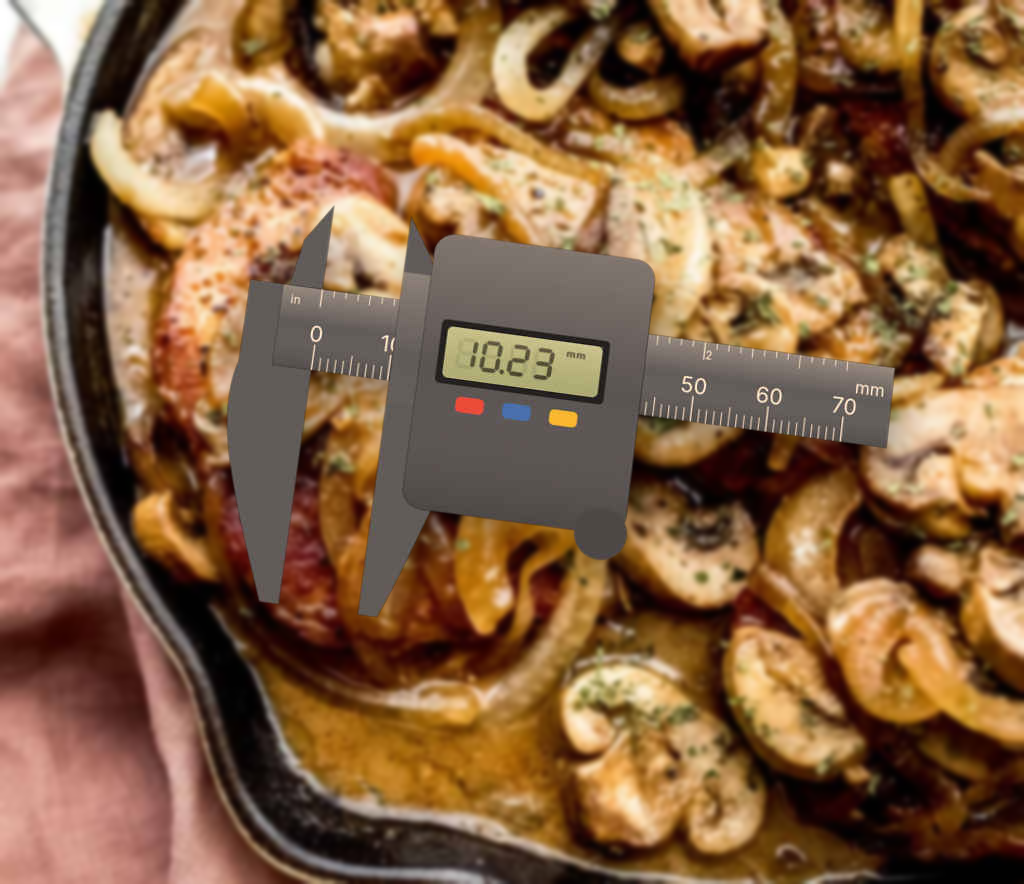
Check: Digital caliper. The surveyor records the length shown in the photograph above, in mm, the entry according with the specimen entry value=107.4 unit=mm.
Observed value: value=10.23 unit=mm
